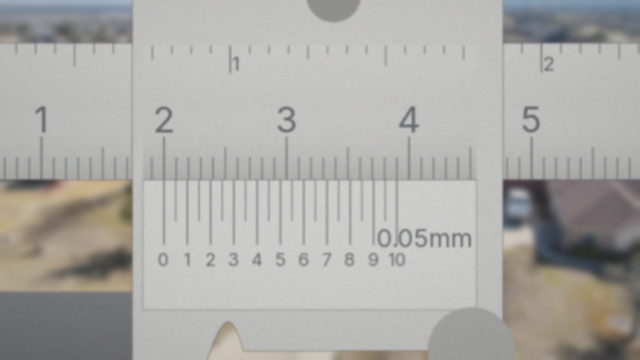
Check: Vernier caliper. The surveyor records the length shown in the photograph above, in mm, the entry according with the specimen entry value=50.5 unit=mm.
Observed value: value=20.0 unit=mm
